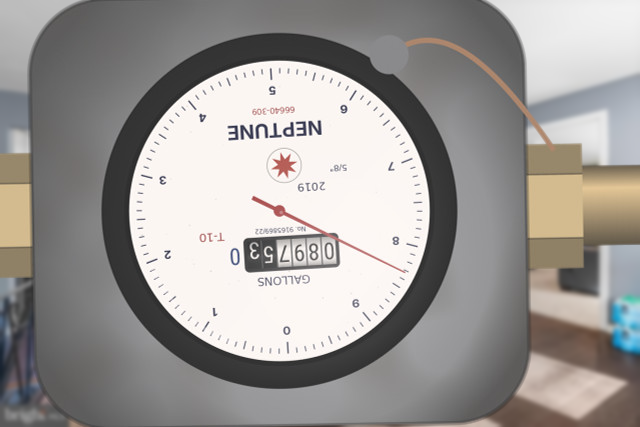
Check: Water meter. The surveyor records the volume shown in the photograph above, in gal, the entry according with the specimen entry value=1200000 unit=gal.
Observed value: value=897528.3 unit=gal
